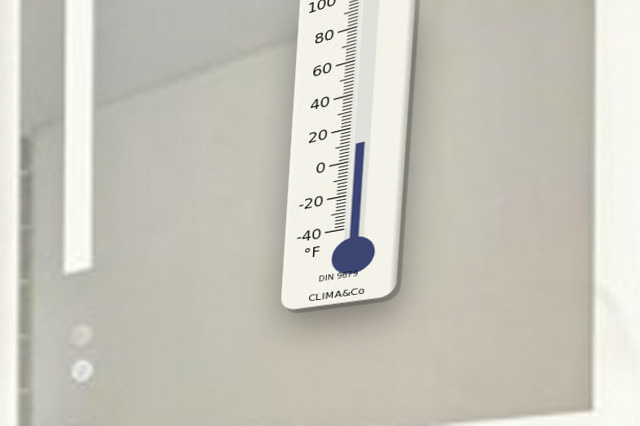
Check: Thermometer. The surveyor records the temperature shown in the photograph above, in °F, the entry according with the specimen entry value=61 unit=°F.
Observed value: value=10 unit=°F
